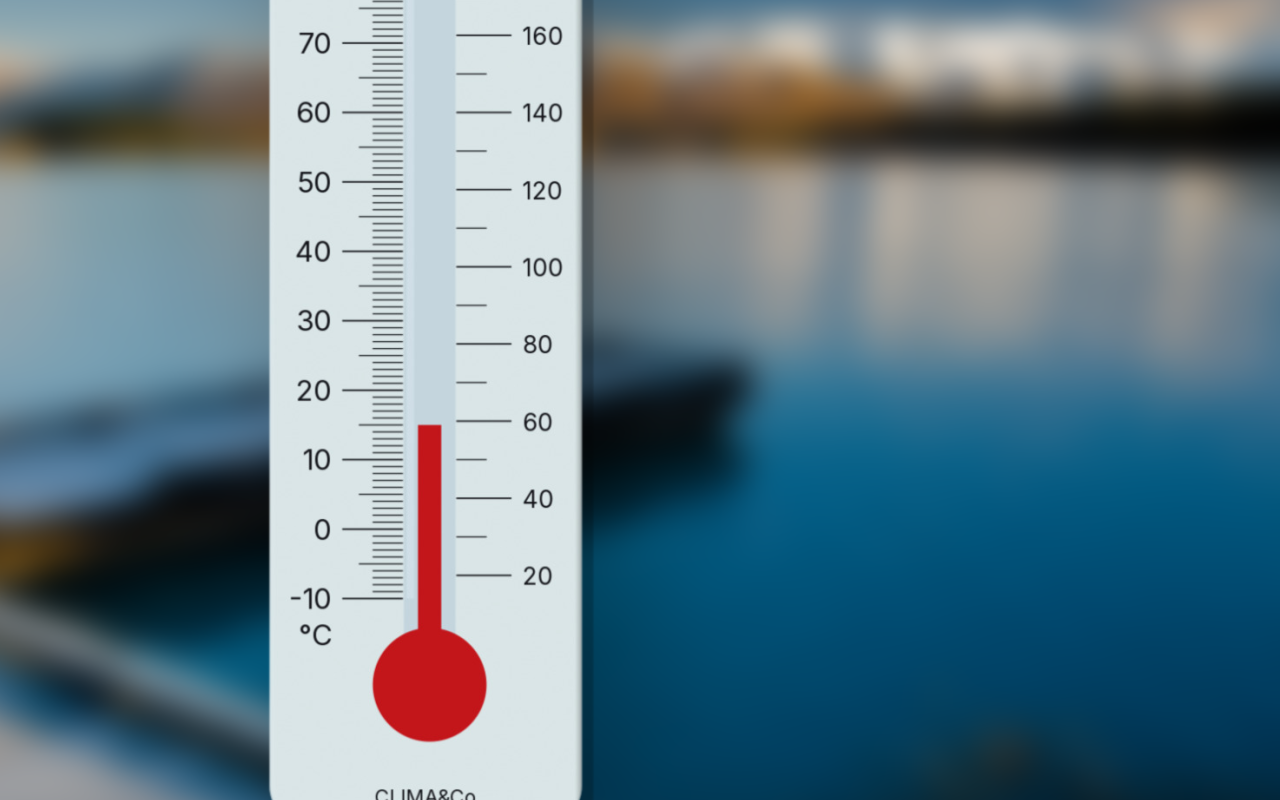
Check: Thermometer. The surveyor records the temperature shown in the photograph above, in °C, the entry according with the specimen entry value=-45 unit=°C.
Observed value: value=15 unit=°C
